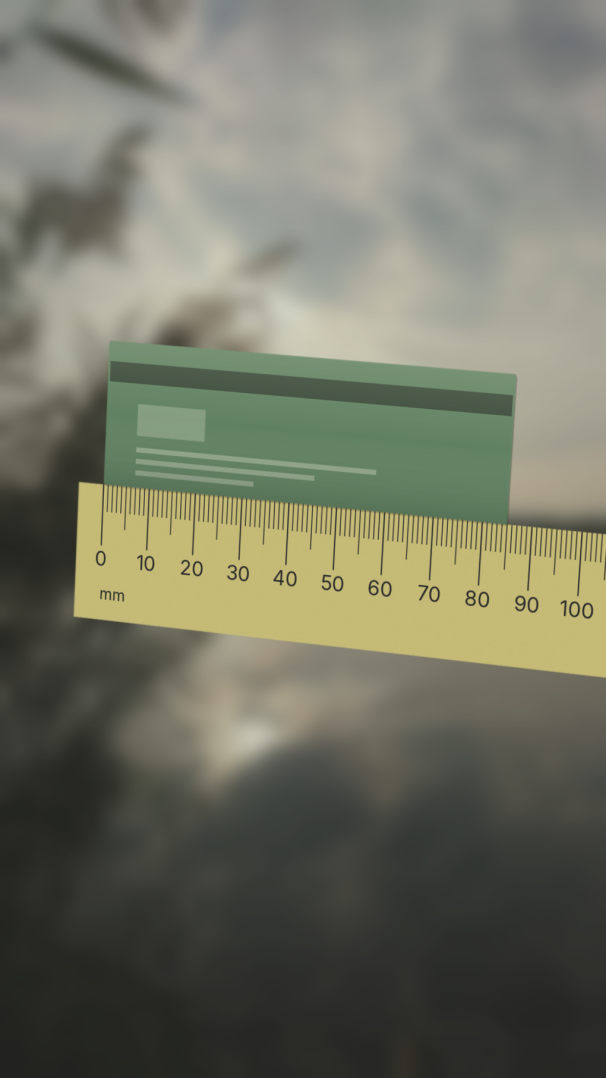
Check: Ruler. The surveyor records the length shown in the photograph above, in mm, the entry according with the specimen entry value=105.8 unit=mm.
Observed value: value=85 unit=mm
